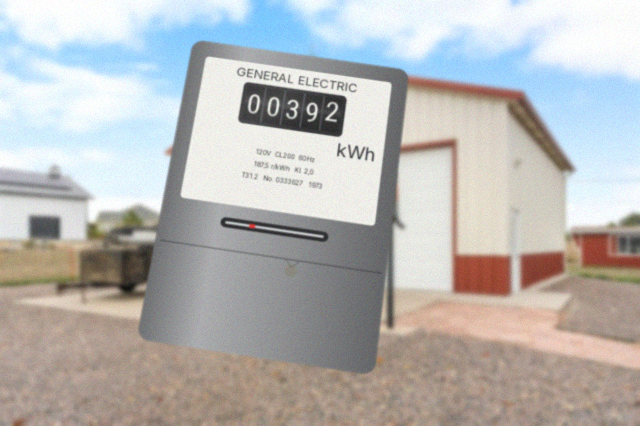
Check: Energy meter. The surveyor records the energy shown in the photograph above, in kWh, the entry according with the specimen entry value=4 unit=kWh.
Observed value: value=392 unit=kWh
